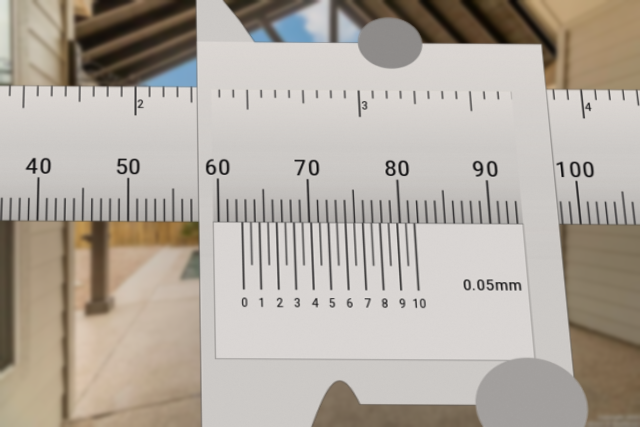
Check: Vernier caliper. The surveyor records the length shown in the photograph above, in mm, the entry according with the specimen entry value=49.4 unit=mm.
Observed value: value=62.6 unit=mm
